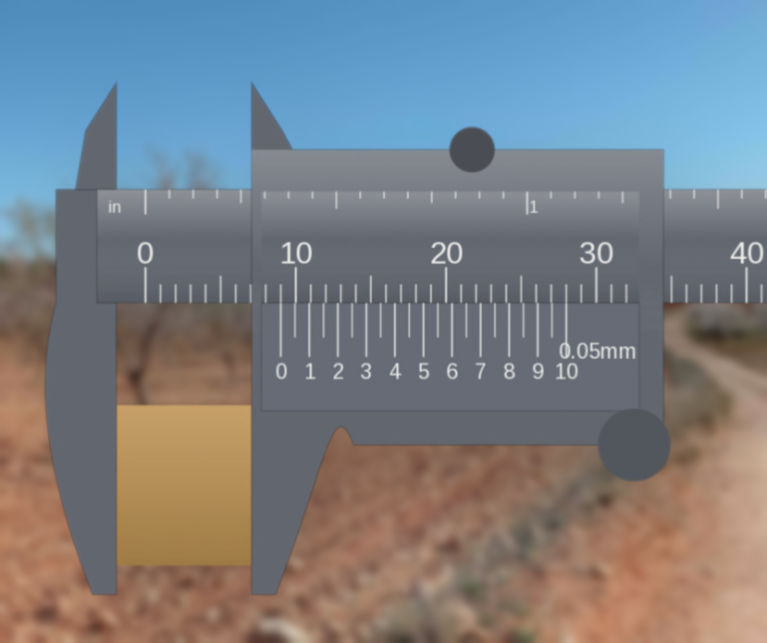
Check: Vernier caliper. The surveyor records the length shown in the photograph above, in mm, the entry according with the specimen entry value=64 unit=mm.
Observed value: value=9.0 unit=mm
